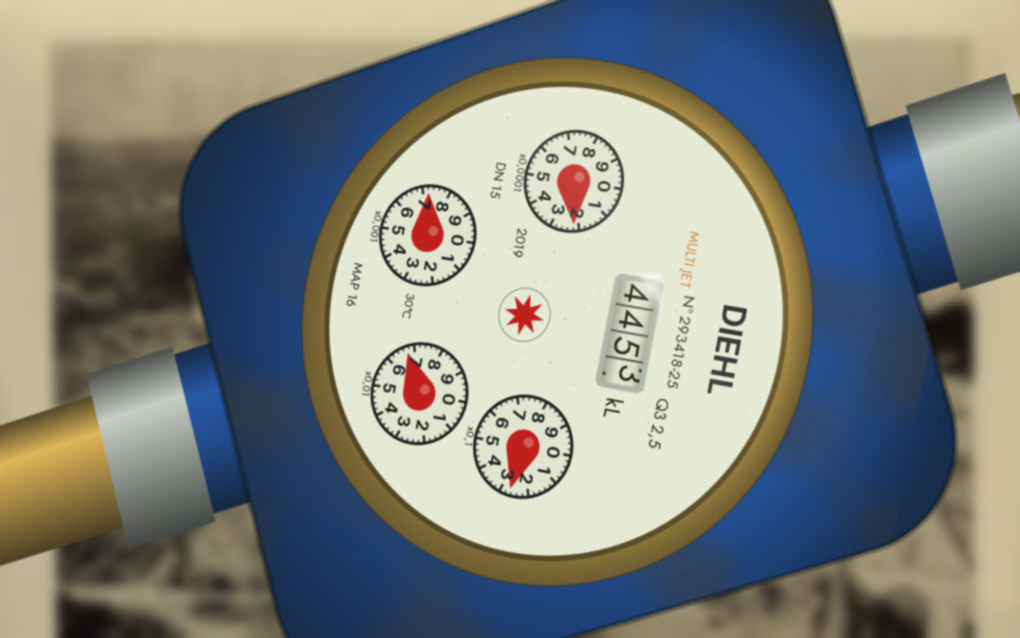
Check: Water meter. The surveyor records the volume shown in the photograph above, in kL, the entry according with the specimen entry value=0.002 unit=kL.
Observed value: value=4453.2672 unit=kL
